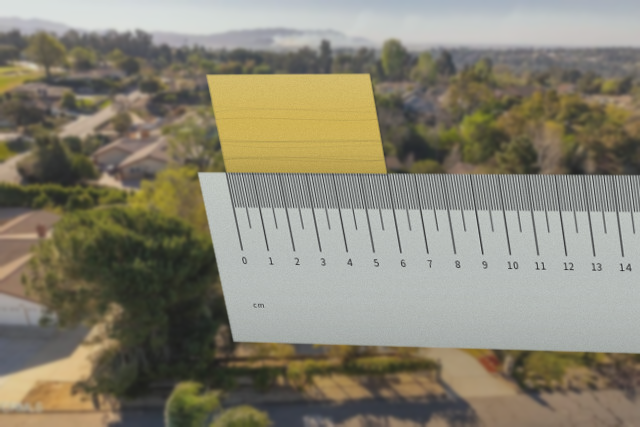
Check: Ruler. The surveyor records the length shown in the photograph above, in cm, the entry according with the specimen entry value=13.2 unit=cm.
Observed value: value=6 unit=cm
